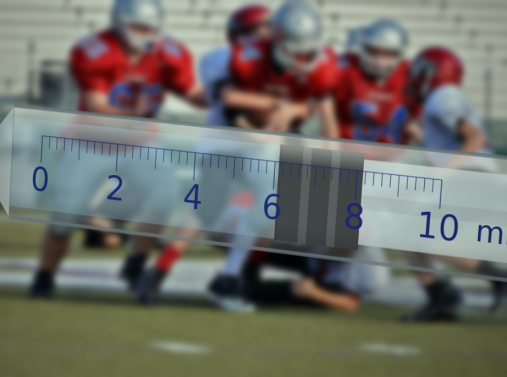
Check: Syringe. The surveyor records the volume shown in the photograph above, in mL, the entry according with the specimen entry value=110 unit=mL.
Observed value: value=6.1 unit=mL
